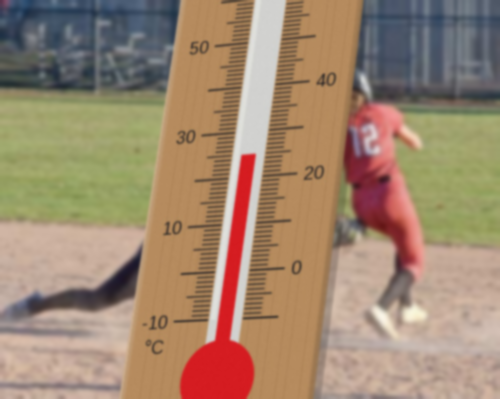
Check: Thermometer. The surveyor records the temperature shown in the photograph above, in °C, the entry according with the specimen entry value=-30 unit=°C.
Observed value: value=25 unit=°C
